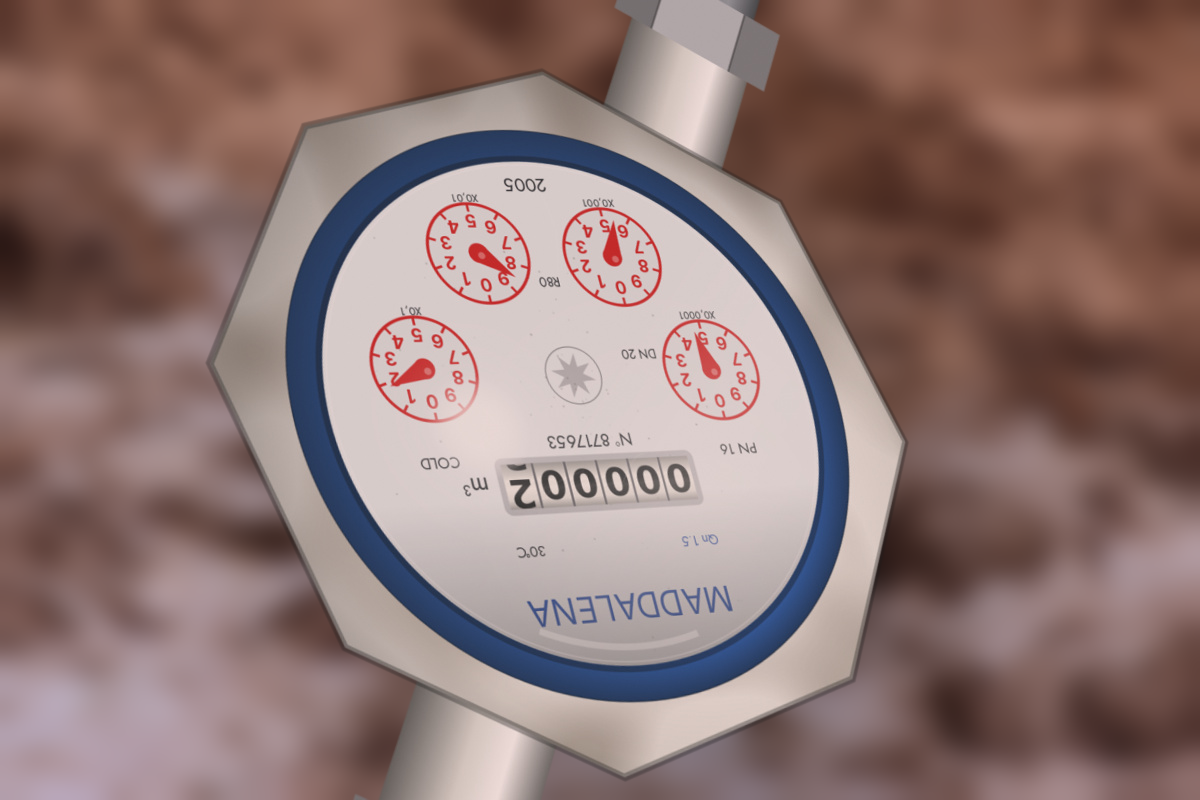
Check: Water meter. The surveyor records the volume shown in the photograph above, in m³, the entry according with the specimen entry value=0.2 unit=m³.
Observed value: value=2.1854 unit=m³
